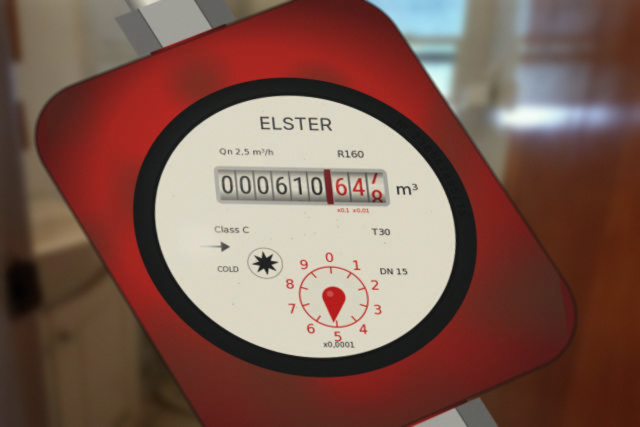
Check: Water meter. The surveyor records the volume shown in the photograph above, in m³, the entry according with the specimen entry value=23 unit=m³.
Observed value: value=610.6475 unit=m³
